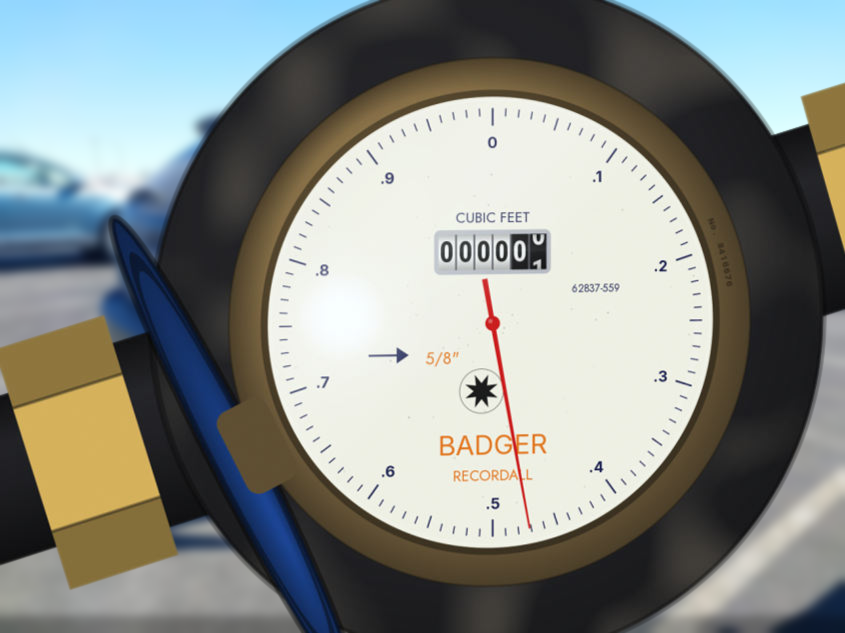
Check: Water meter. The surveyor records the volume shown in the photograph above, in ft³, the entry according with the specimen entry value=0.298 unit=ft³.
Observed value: value=0.47 unit=ft³
